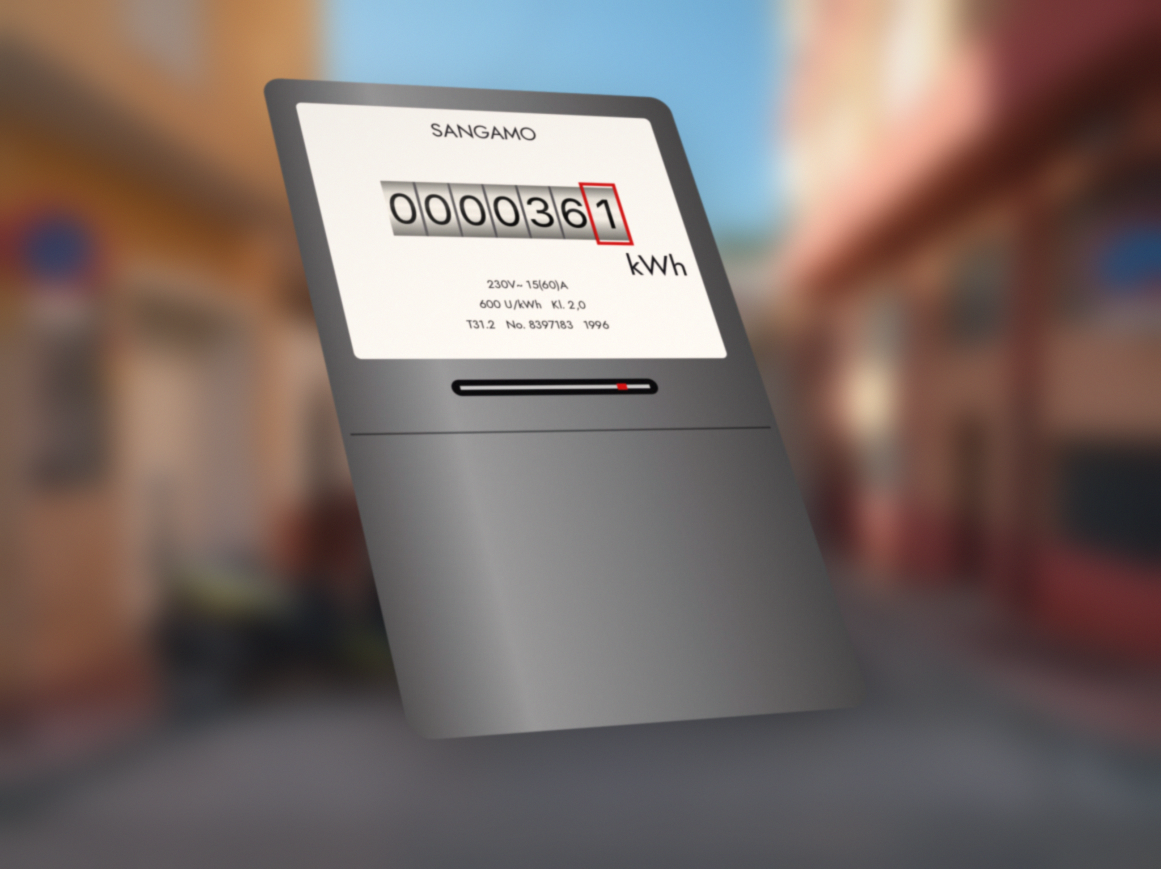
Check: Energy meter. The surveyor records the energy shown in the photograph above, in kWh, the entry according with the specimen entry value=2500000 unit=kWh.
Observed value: value=36.1 unit=kWh
